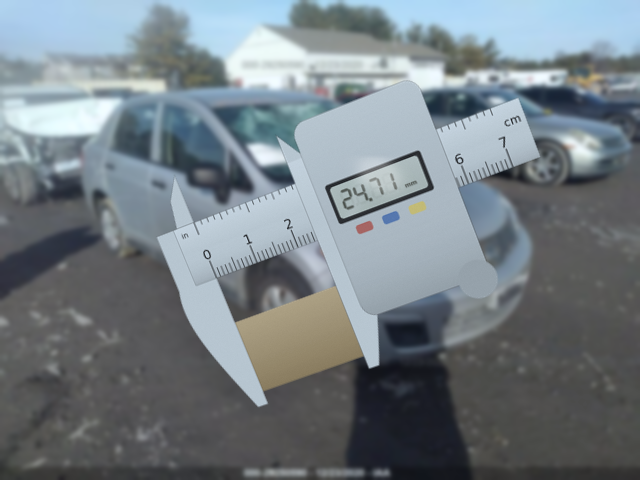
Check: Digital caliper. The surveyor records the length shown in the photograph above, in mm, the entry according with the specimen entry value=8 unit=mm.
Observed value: value=24.71 unit=mm
